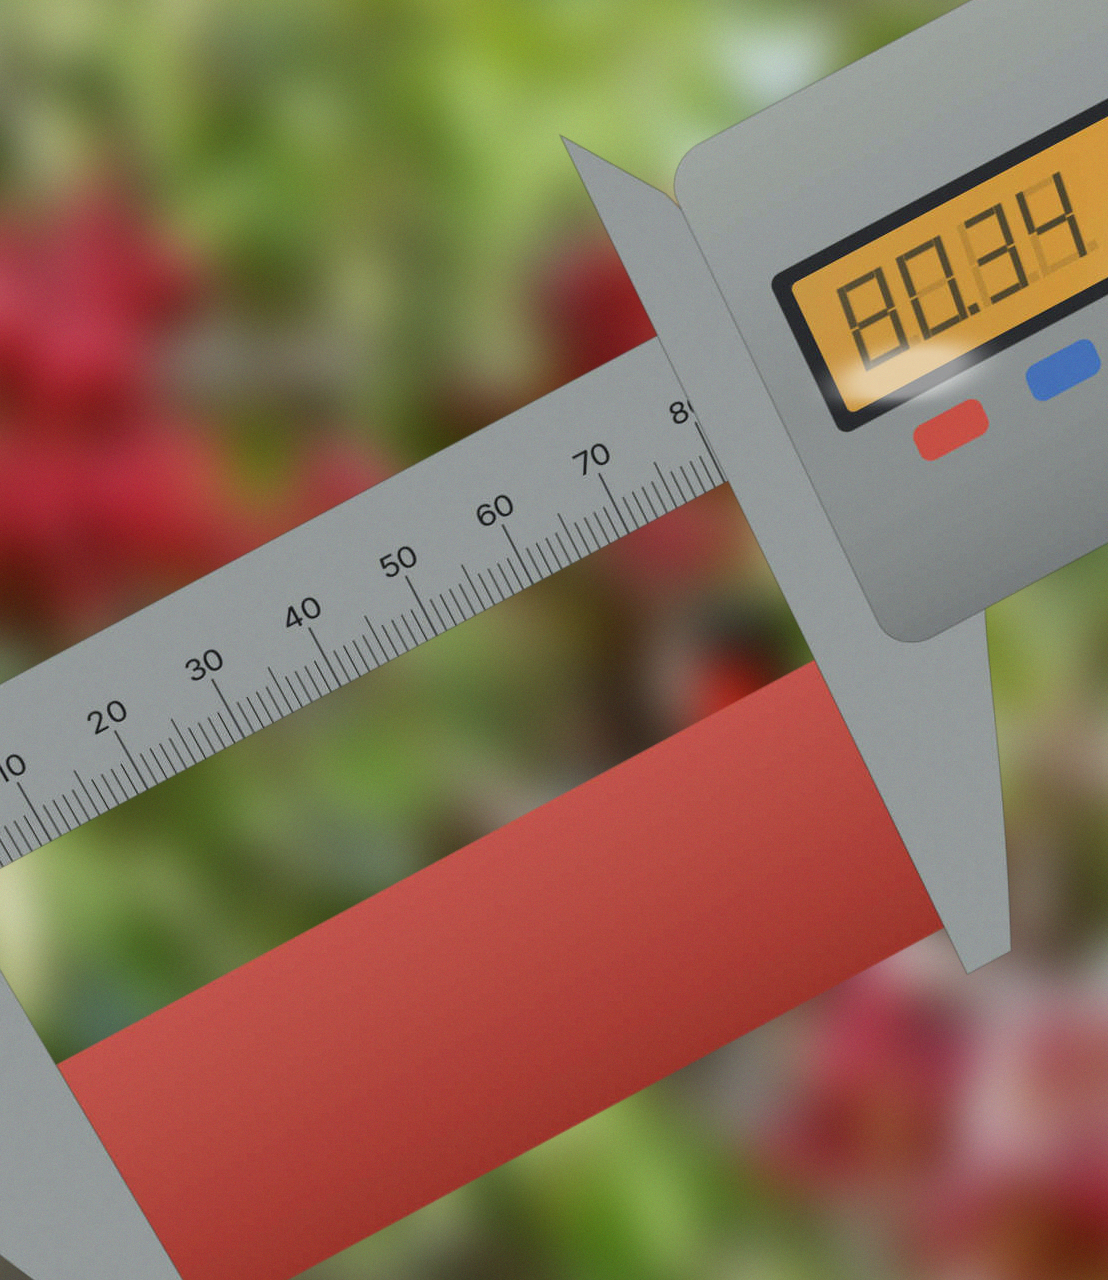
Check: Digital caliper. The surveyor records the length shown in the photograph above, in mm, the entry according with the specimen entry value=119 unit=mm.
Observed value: value=80.34 unit=mm
